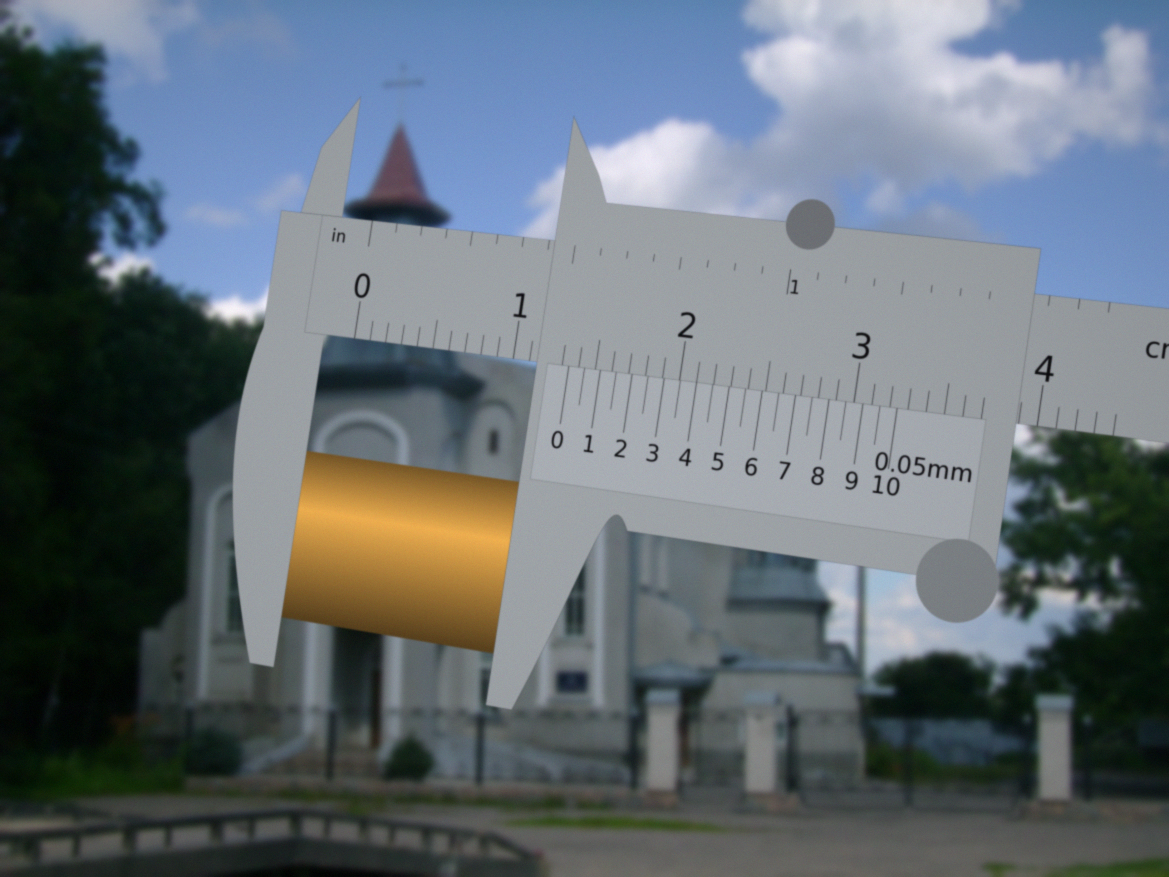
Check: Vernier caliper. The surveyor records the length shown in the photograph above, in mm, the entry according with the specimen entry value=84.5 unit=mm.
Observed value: value=13.4 unit=mm
